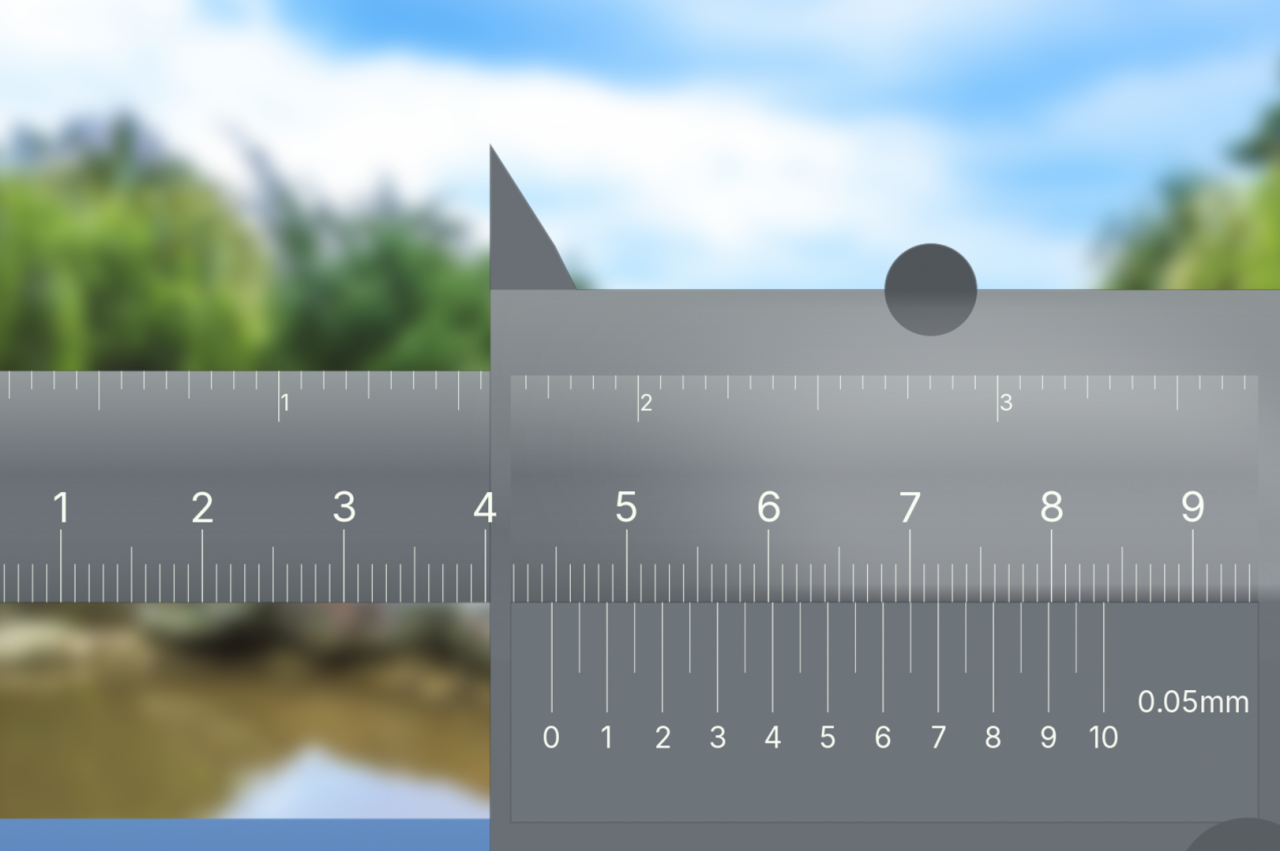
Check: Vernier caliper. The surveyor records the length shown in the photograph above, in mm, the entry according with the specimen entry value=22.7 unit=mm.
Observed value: value=44.7 unit=mm
